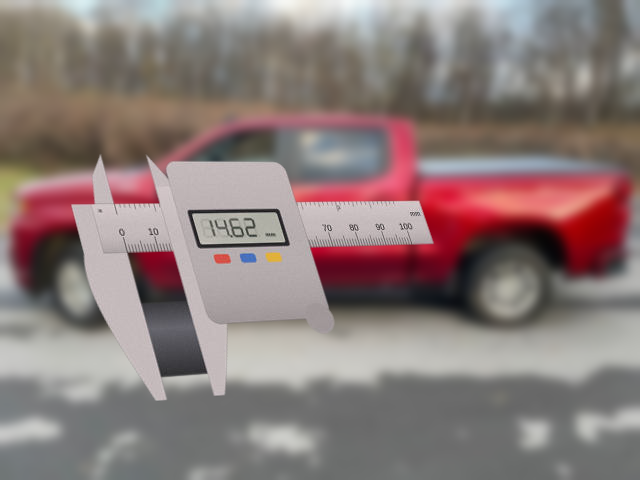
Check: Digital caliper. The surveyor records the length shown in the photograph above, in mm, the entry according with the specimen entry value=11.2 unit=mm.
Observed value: value=14.62 unit=mm
